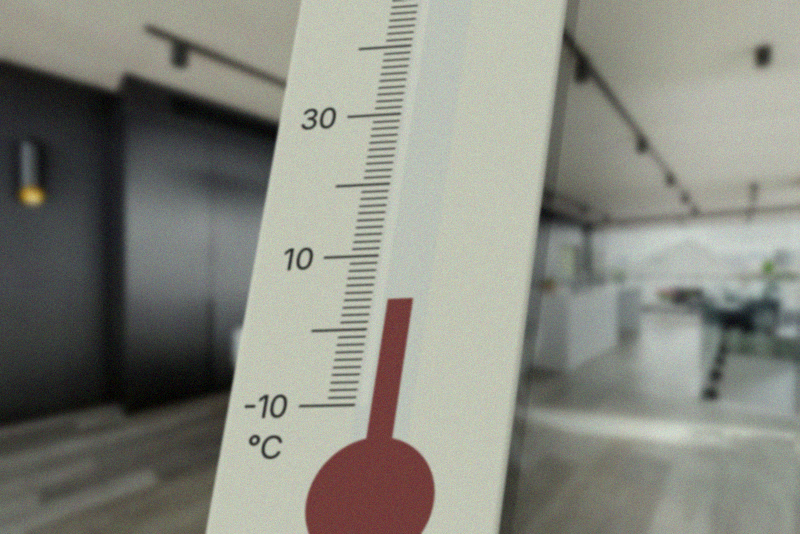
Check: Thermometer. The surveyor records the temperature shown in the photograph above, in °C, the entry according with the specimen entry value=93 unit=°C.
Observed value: value=4 unit=°C
